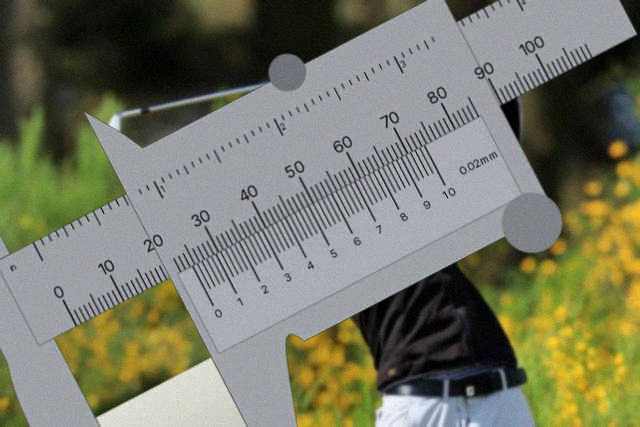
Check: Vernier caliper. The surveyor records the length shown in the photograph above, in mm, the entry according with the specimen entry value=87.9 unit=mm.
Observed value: value=24.5 unit=mm
